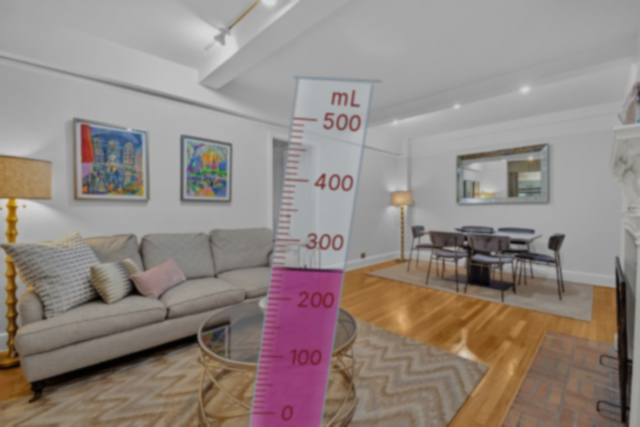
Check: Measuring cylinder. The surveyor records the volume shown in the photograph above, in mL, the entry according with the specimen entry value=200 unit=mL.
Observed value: value=250 unit=mL
